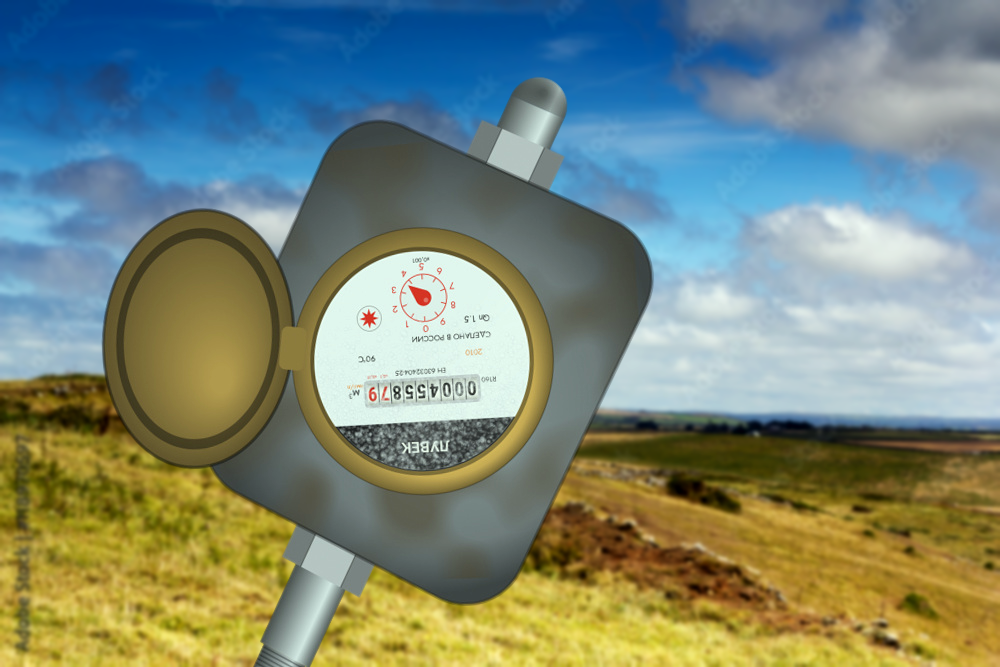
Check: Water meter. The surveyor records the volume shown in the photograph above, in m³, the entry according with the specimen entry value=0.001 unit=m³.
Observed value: value=4558.793 unit=m³
